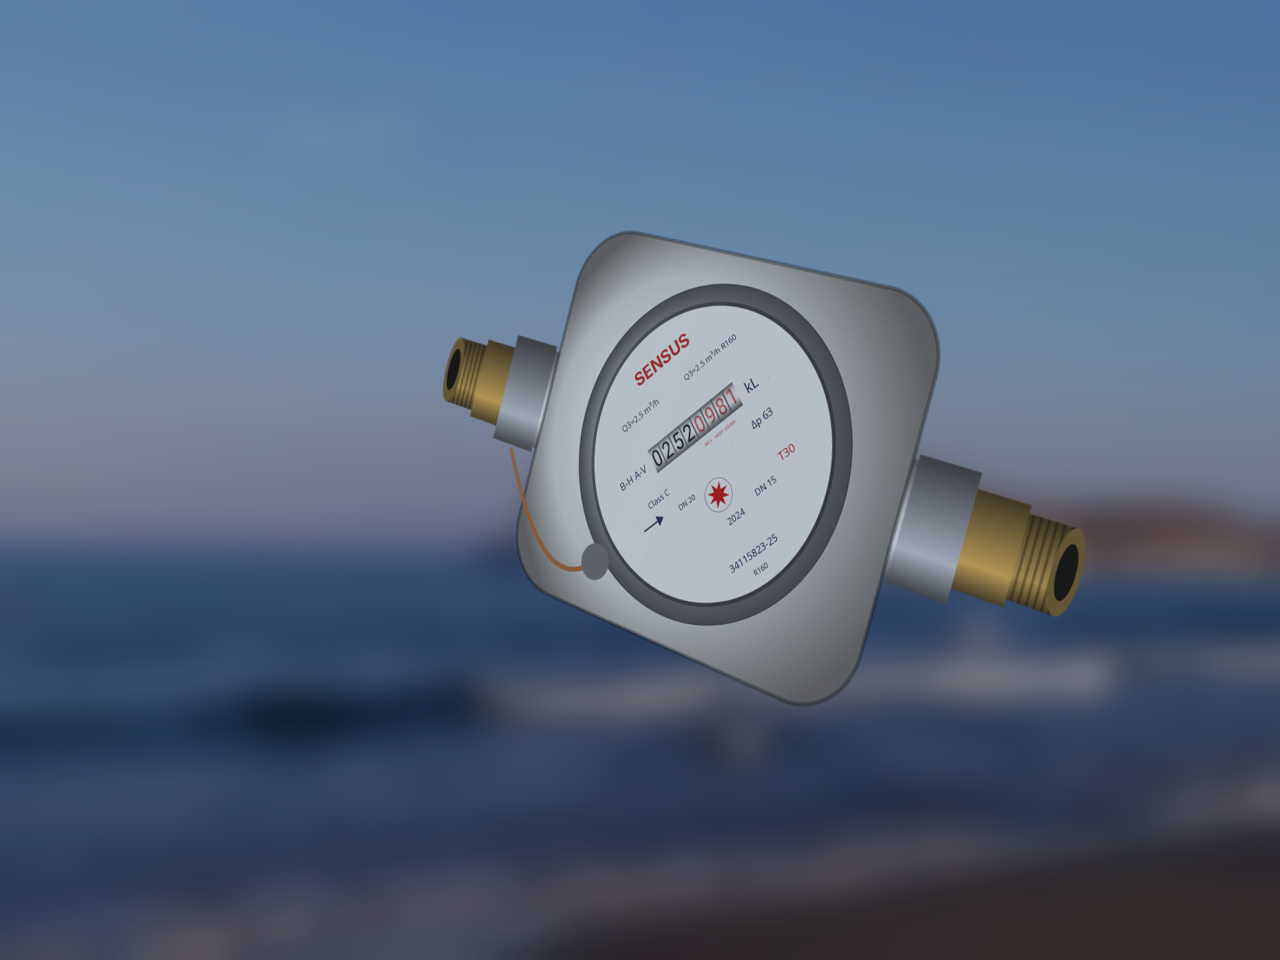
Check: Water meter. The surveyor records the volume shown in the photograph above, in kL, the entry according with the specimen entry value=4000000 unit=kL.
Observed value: value=252.0981 unit=kL
